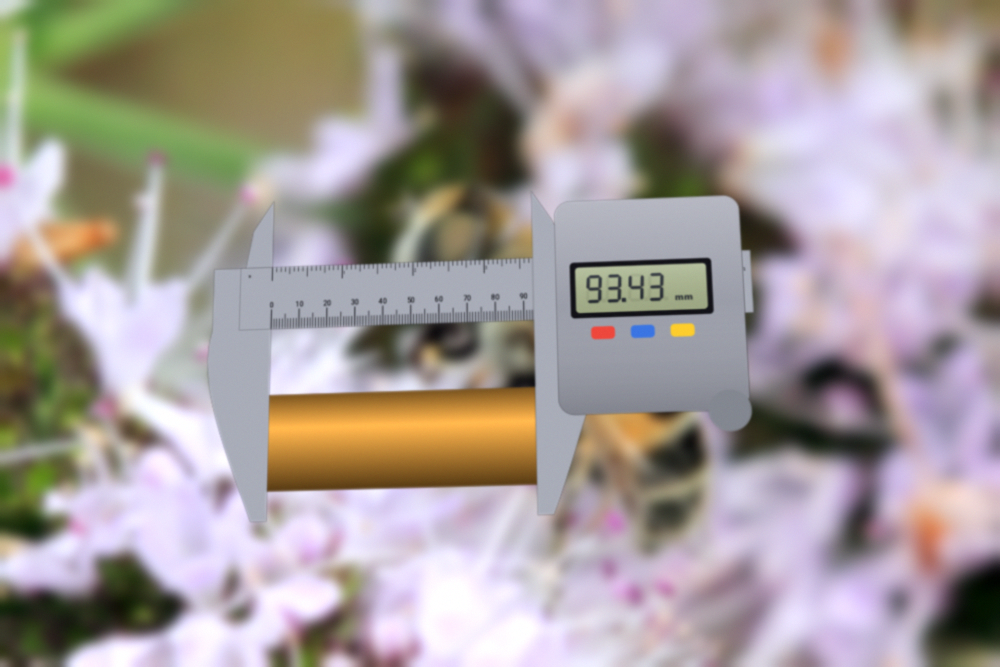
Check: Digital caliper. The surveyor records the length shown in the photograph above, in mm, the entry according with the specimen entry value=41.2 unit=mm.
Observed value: value=93.43 unit=mm
